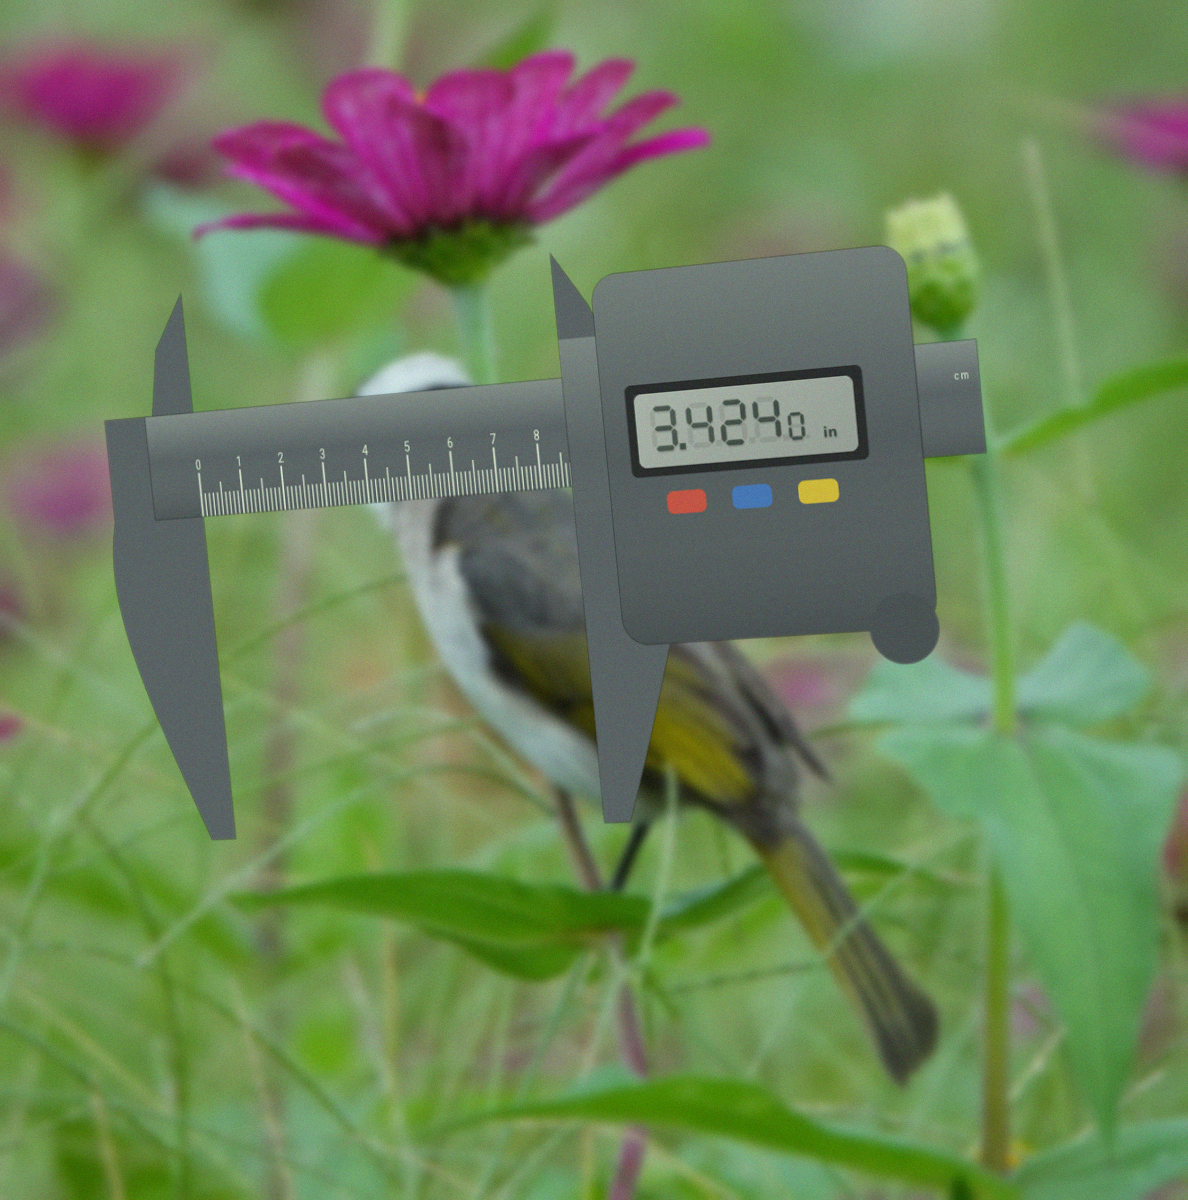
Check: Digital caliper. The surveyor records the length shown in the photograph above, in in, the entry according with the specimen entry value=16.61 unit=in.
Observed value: value=3.4240 unit=in
